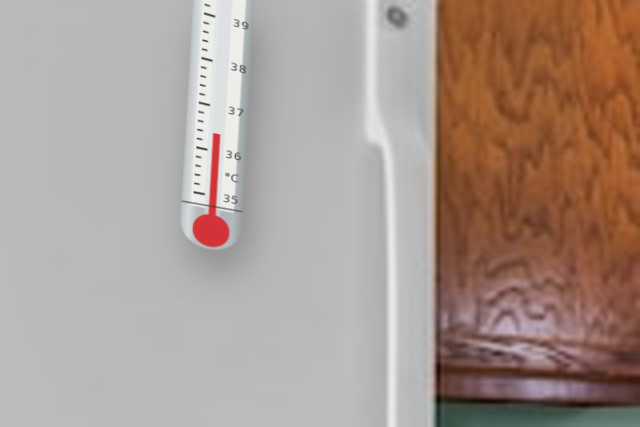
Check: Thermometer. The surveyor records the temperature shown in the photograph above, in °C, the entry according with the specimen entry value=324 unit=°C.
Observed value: value=36.4 unit=°C
